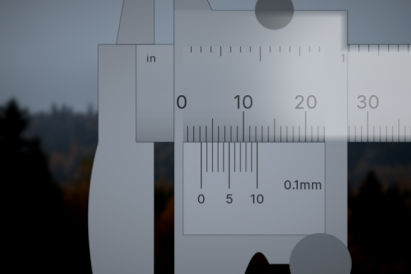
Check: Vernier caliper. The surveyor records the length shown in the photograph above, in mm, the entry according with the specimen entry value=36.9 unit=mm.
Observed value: value=3.2 unit=mm
